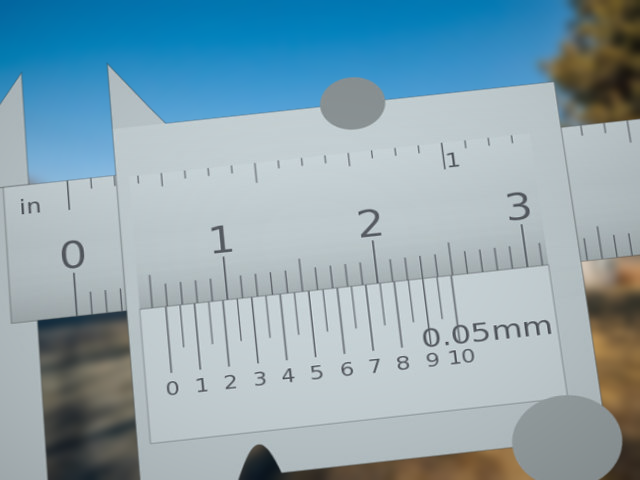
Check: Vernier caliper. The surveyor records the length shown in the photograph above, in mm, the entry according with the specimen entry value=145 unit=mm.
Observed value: value=5.9 unit=mm
